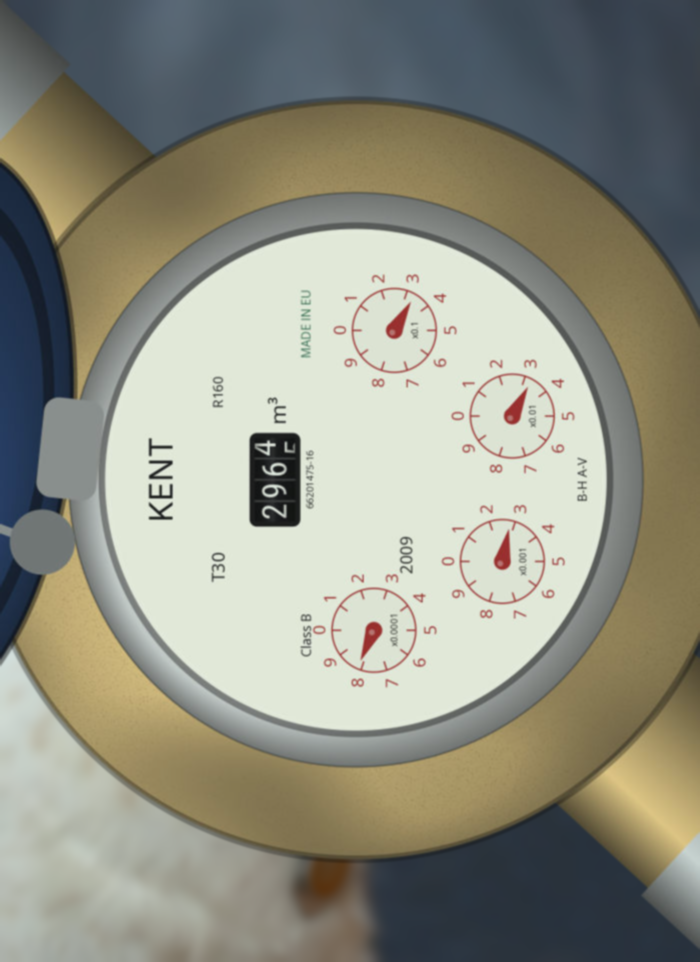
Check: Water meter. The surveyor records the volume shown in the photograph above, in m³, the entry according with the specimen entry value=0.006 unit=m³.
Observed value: value=2964.3328 unit=m³
